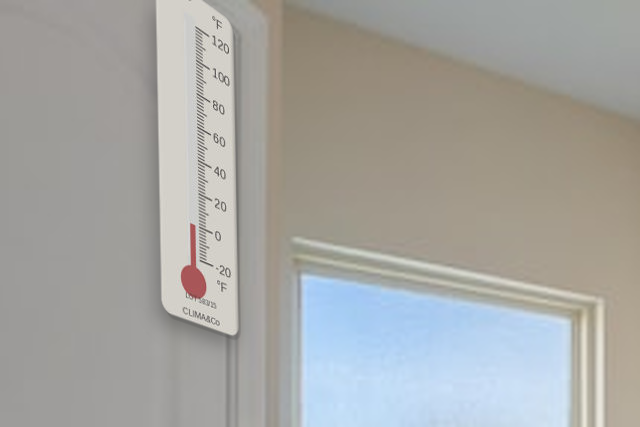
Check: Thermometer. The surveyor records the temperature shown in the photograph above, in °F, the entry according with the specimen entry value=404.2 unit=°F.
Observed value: value=0 unit=°F
